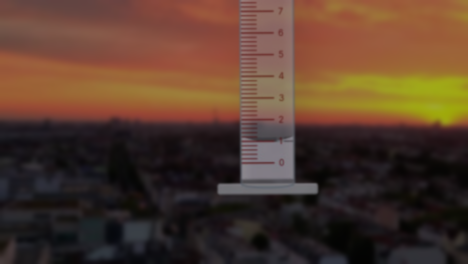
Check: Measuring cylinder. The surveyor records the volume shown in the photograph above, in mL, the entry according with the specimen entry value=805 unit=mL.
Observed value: value=1 unit=mL
